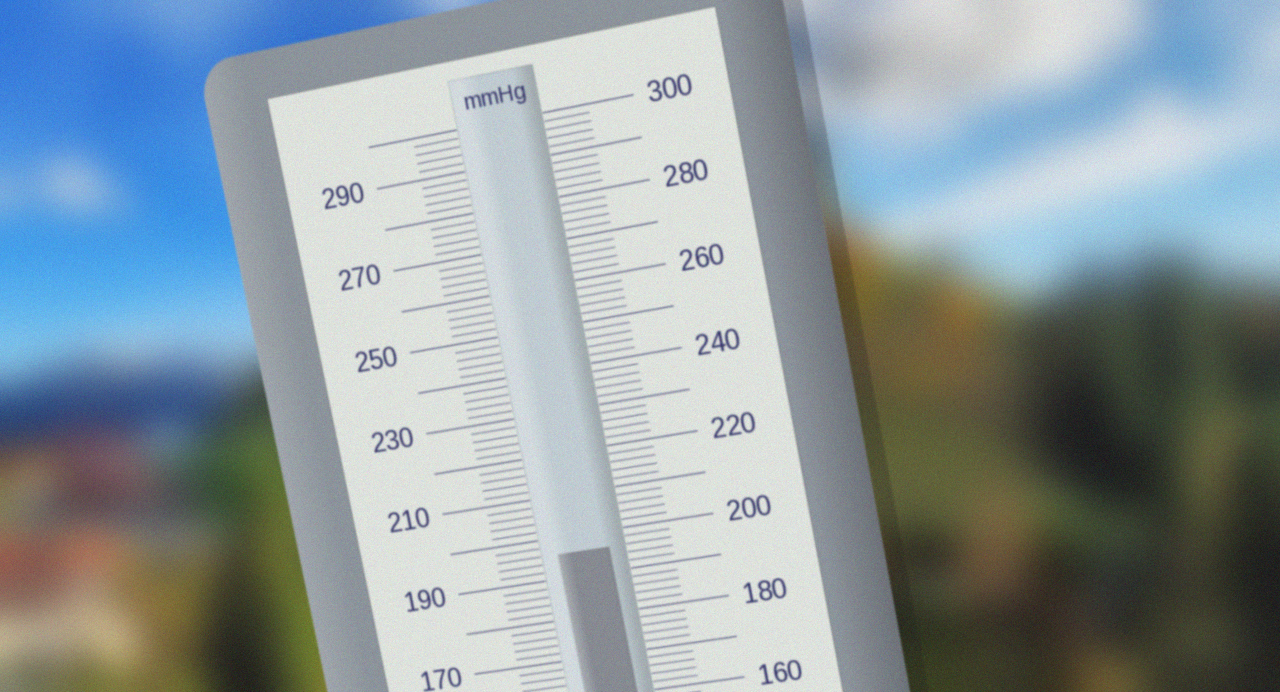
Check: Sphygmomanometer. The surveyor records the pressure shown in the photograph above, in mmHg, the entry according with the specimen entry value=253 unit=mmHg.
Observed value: value=196 unit=mmHg
